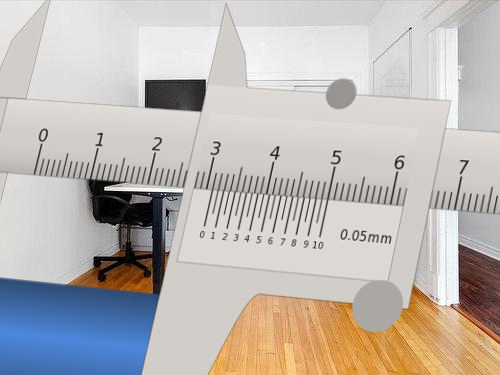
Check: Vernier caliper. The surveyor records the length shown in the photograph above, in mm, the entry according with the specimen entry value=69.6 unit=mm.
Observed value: value=31.0 unit=mm
